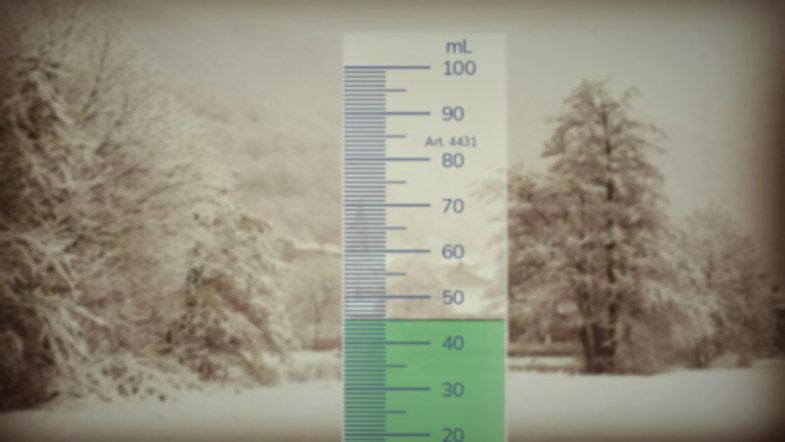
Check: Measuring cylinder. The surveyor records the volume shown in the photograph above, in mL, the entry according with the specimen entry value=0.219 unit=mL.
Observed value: value=45 unit=mL
